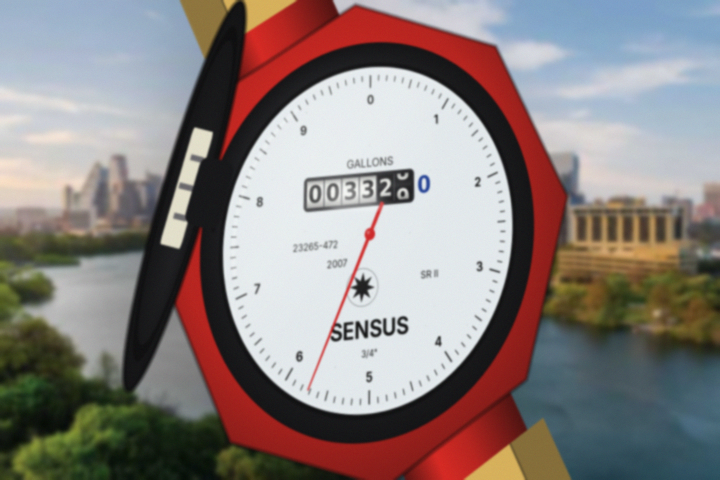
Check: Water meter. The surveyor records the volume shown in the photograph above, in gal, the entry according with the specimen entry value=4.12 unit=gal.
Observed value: value=33285.7 unit=gal
